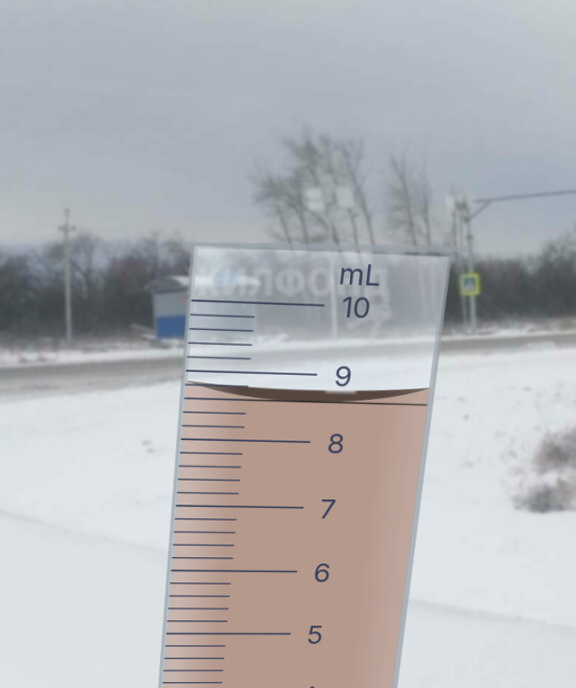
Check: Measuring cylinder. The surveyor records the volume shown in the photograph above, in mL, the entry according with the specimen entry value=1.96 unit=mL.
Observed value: value=8.6 unit=mL
